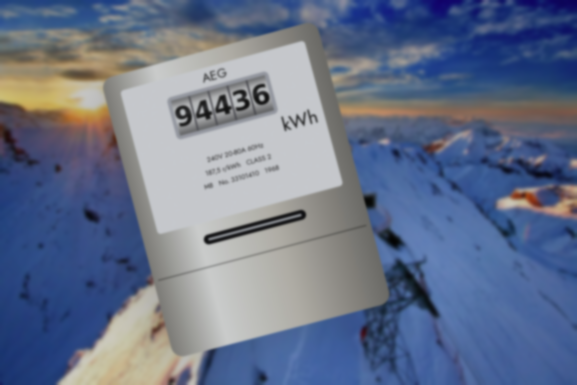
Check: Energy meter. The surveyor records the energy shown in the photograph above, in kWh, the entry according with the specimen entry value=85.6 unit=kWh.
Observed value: value=94436 unit=kWh
